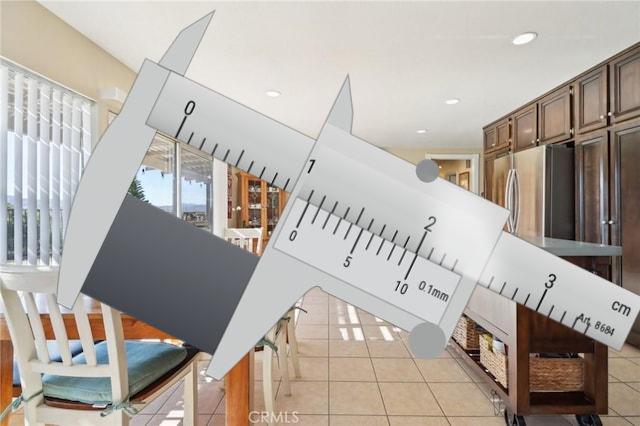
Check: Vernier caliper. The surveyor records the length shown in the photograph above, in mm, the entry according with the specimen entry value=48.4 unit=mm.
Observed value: value=11.1 unit=mm
